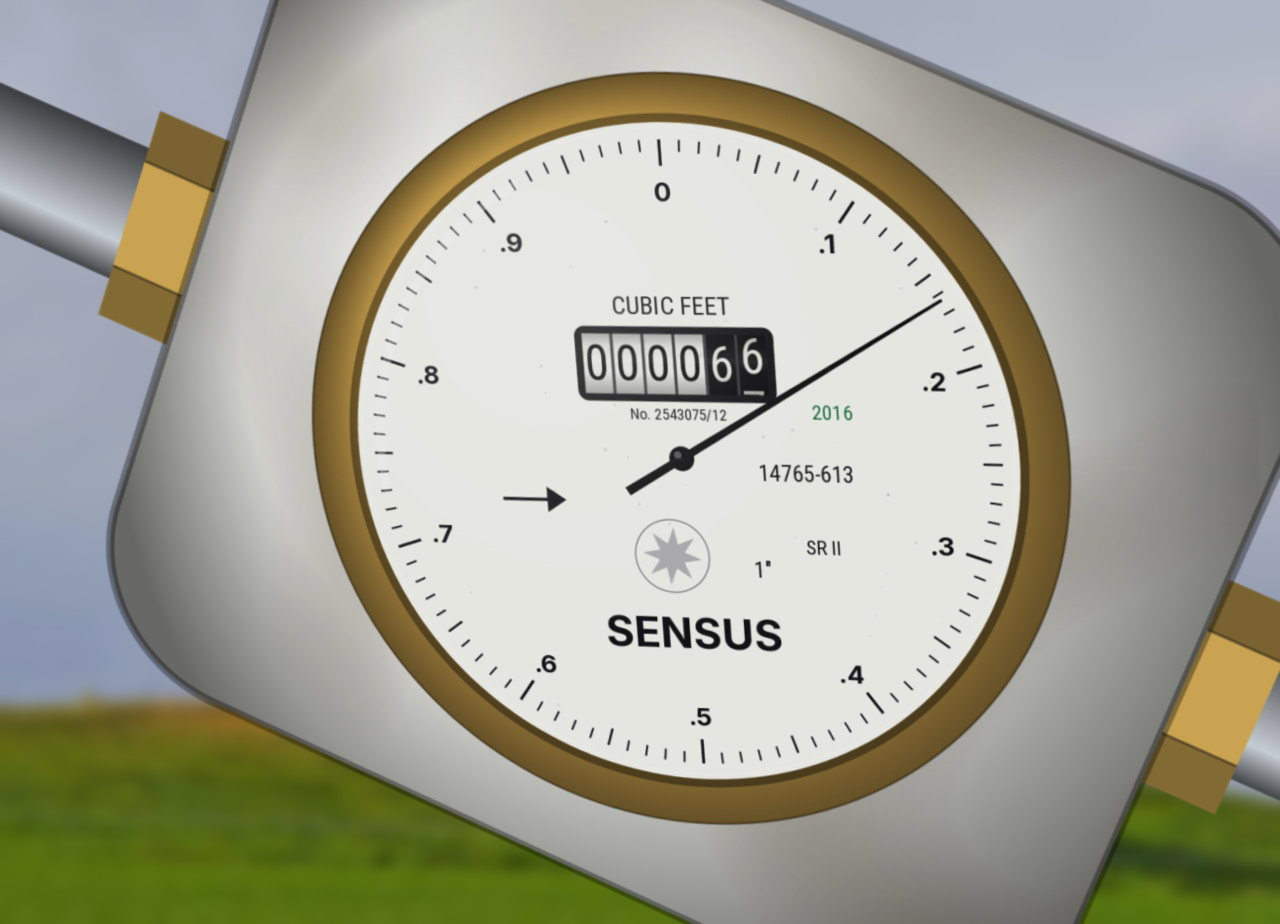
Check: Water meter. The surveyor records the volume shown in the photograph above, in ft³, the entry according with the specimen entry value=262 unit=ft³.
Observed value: value=66.16 unit=ft³
